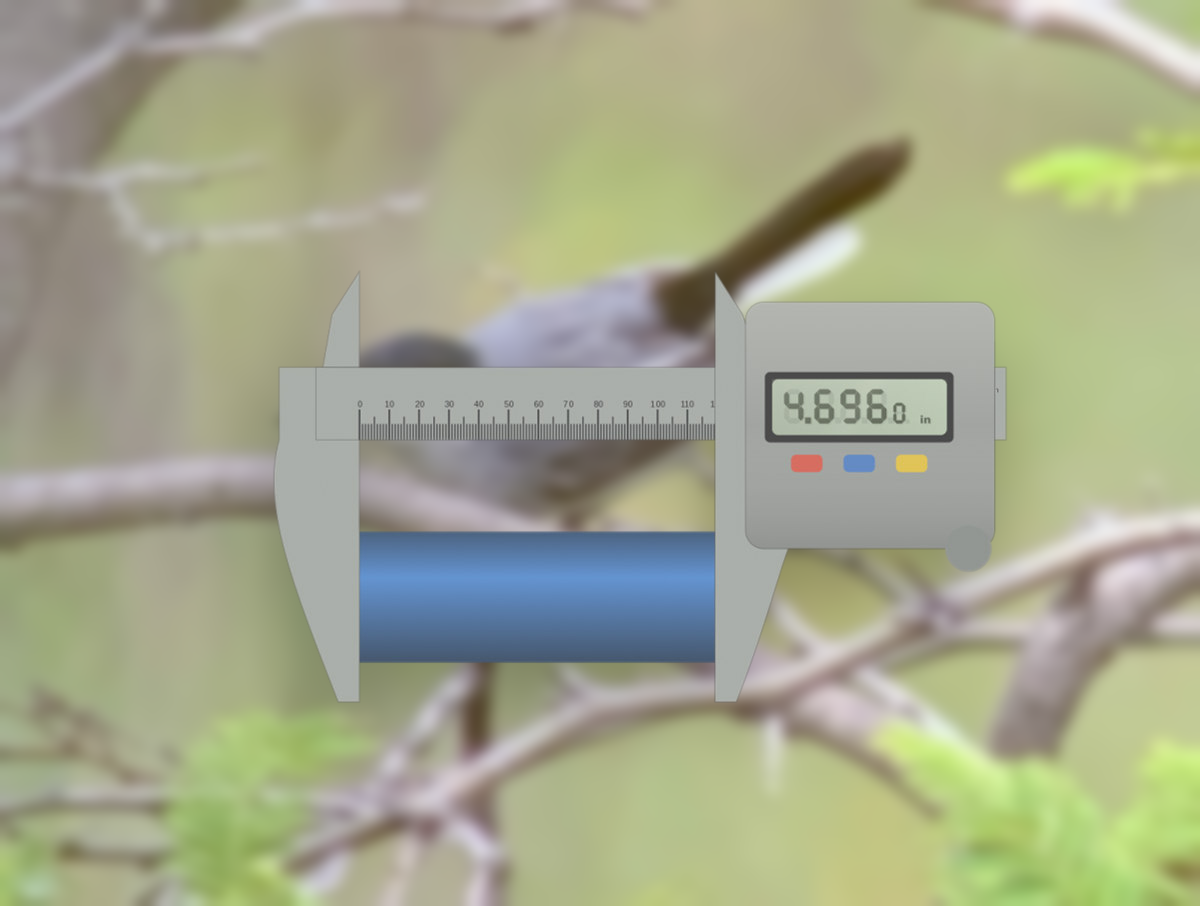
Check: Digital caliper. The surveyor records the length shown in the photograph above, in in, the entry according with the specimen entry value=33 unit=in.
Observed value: value=4.6960 unit=in
